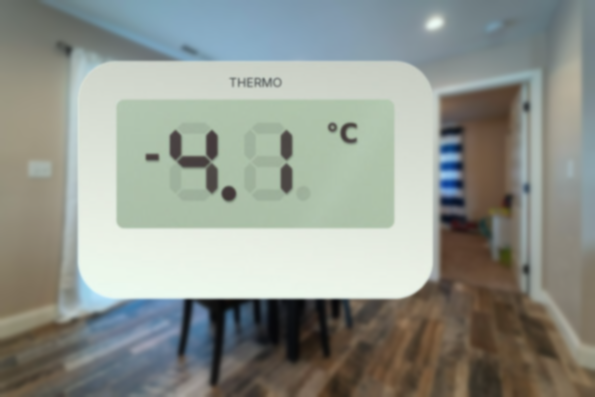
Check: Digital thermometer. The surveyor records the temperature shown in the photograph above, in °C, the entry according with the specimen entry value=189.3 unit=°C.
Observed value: value=-4.1 unit=°C
